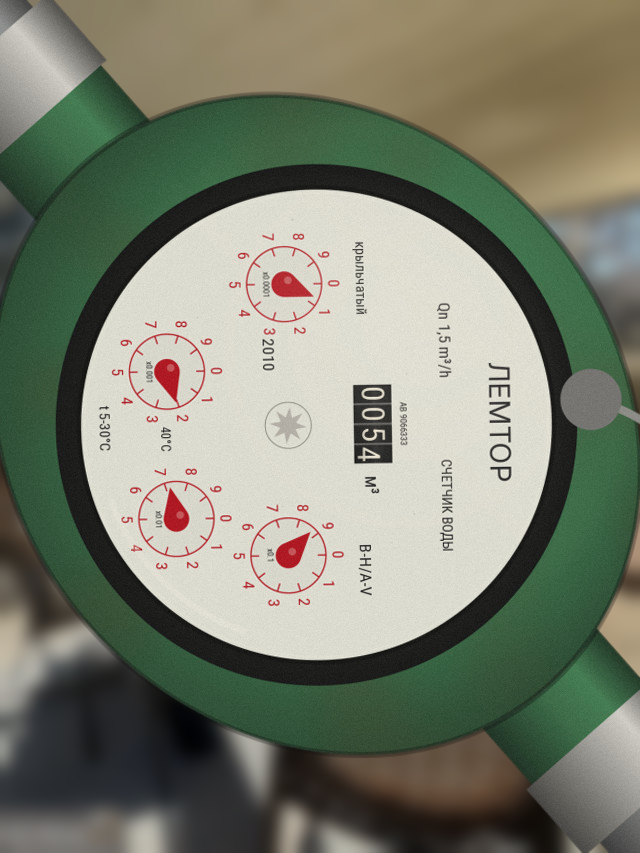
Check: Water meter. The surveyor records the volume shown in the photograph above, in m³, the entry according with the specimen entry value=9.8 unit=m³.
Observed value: value=53.8720 unit=m³
